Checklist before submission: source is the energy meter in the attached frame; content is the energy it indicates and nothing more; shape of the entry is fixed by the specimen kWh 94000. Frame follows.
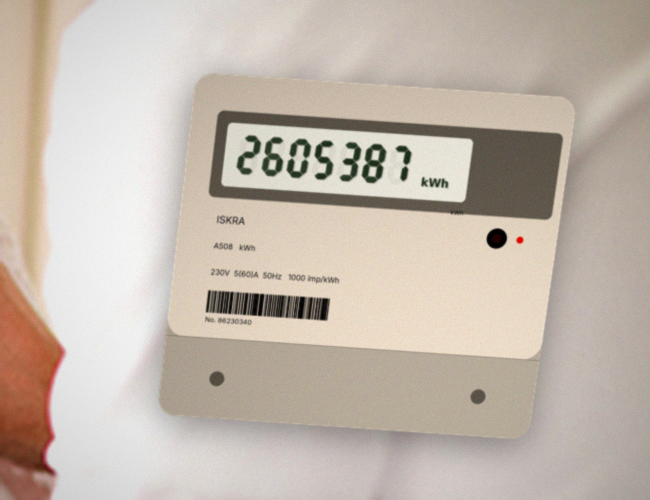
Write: kWh 2605387
